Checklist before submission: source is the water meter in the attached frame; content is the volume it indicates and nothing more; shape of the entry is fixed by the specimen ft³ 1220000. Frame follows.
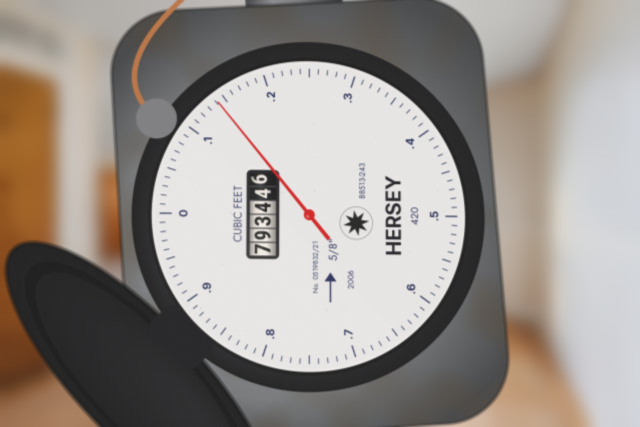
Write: ft³ 793446.14
